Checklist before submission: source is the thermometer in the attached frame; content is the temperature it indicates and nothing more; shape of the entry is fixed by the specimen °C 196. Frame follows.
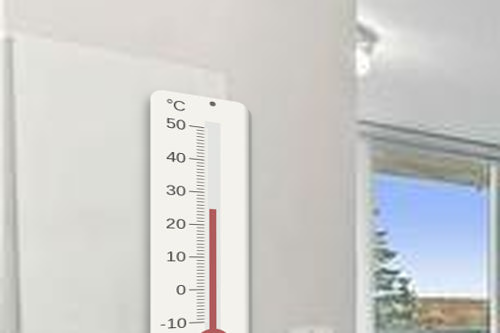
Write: °C 25
